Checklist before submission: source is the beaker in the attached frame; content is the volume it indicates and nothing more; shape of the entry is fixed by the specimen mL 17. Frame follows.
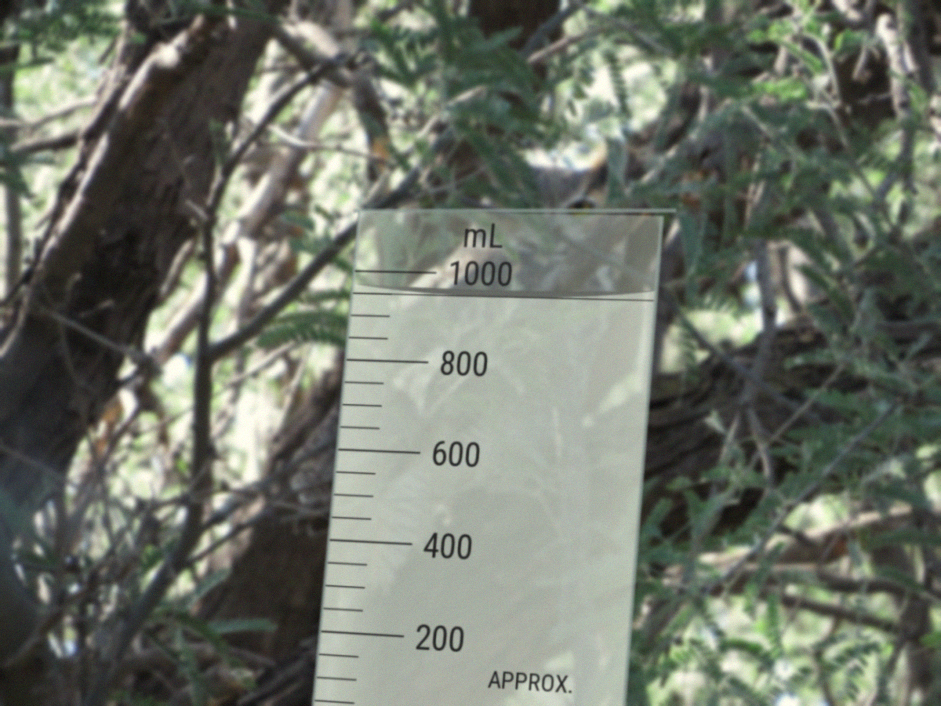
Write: mL 950
